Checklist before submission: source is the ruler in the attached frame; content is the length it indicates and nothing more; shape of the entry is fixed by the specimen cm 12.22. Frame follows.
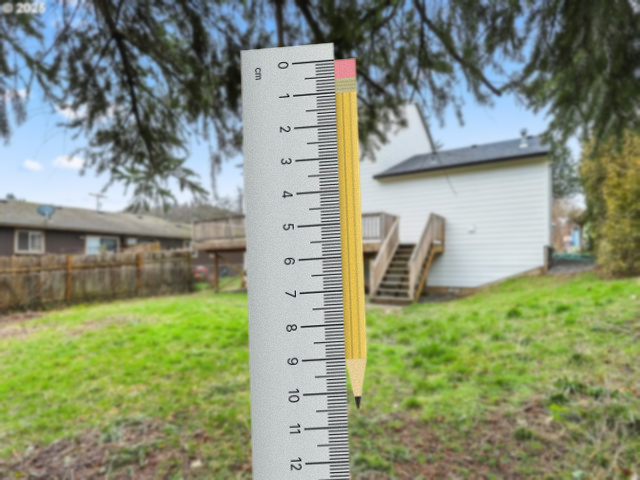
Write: cm 10.5
